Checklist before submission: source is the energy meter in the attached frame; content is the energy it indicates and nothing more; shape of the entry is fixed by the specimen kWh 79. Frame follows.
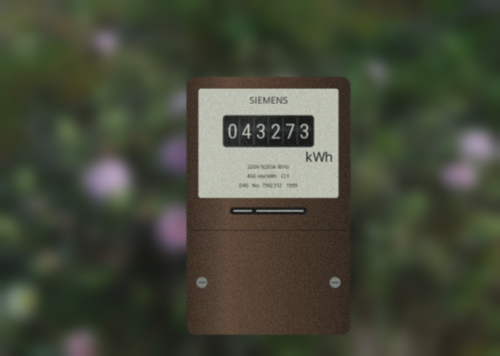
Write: kWh 43273
